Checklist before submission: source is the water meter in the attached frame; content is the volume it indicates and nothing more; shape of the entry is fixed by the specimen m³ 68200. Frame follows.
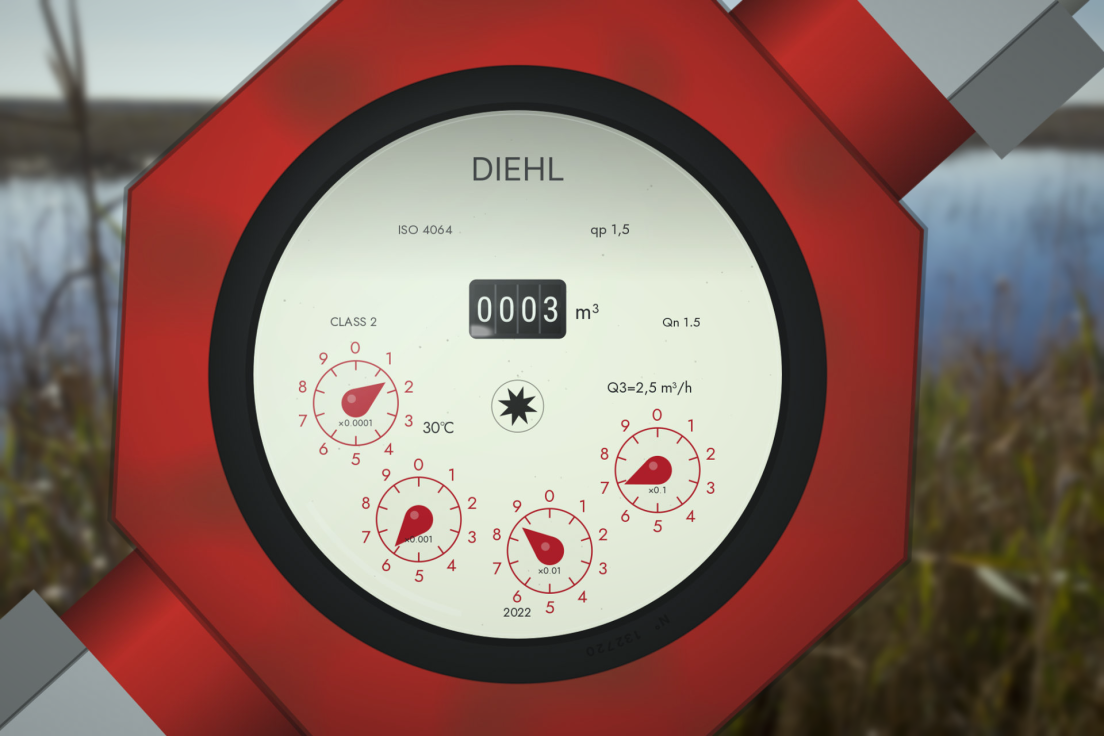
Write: m³ 3.6861
